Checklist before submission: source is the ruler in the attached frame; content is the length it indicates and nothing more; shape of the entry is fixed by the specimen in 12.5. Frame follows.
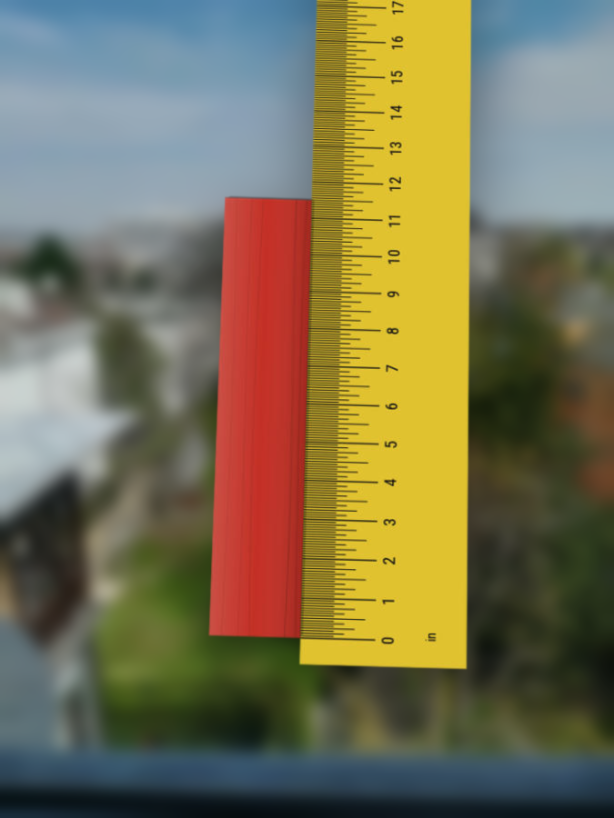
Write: in 11.5
